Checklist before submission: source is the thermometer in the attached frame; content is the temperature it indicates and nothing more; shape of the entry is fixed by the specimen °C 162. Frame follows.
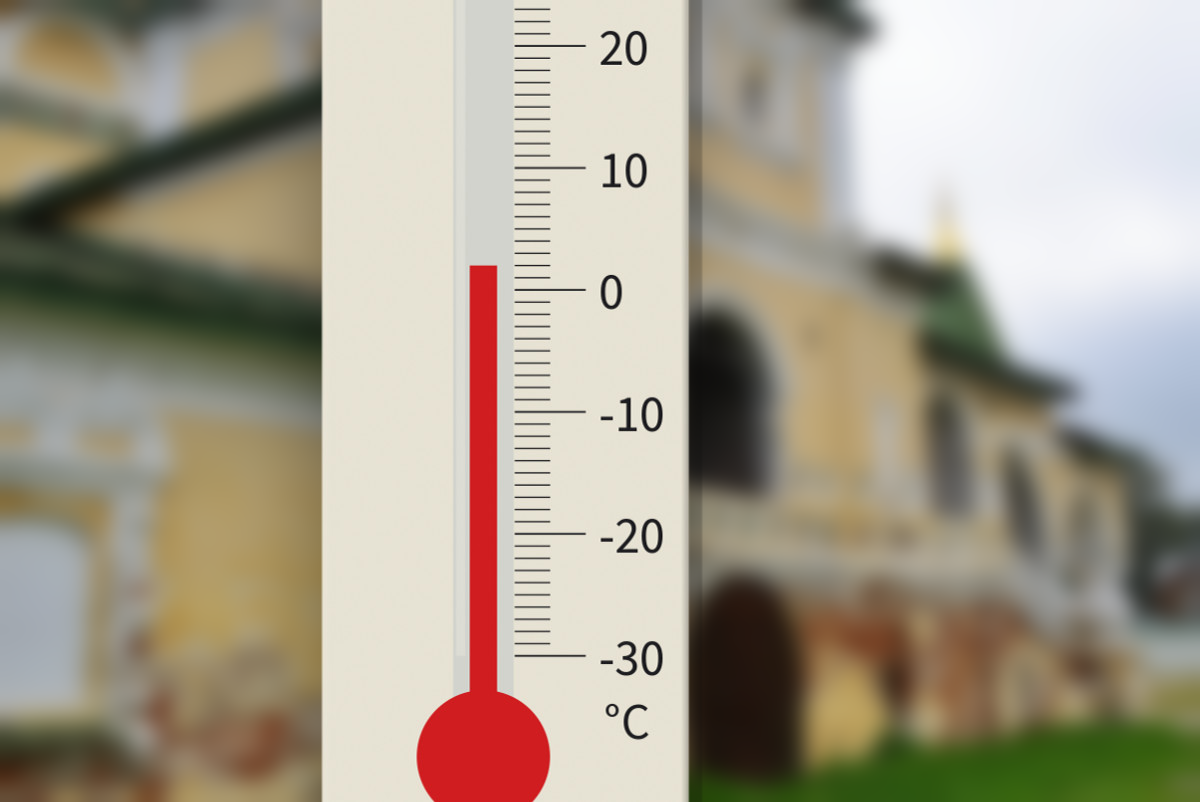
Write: °C 2
